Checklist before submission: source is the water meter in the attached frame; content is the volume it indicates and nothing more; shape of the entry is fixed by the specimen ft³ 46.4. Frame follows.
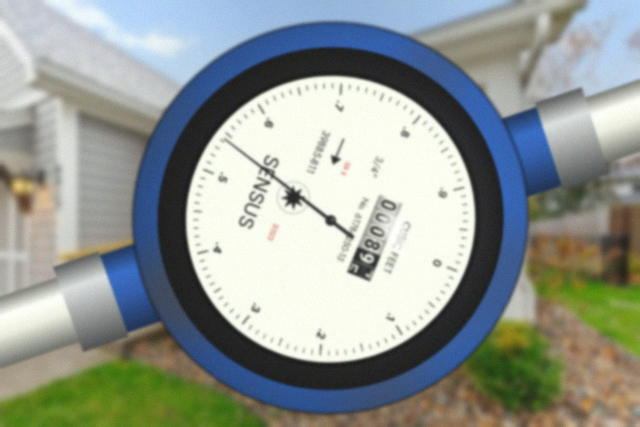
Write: ft³ 894.54
